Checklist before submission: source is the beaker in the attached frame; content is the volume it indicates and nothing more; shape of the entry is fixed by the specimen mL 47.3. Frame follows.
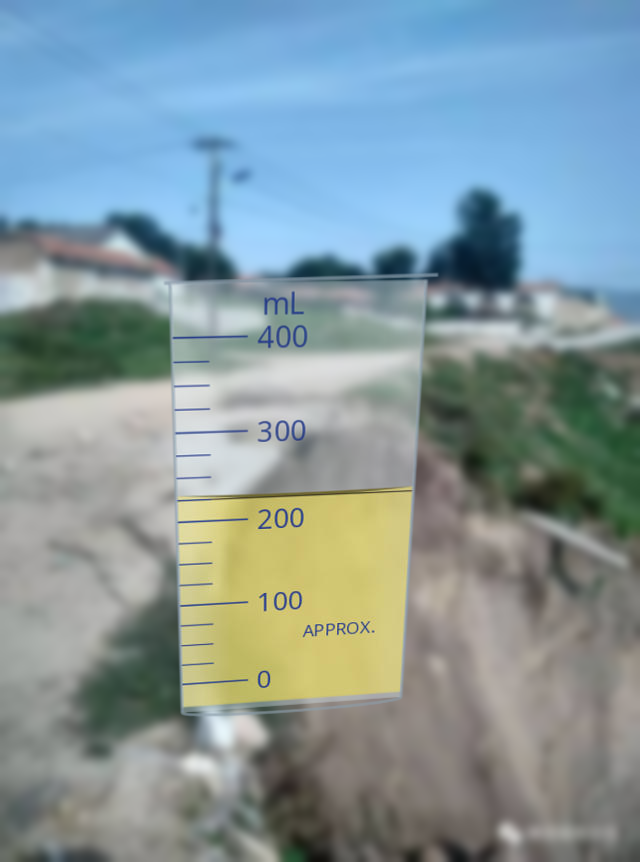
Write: mL 225
